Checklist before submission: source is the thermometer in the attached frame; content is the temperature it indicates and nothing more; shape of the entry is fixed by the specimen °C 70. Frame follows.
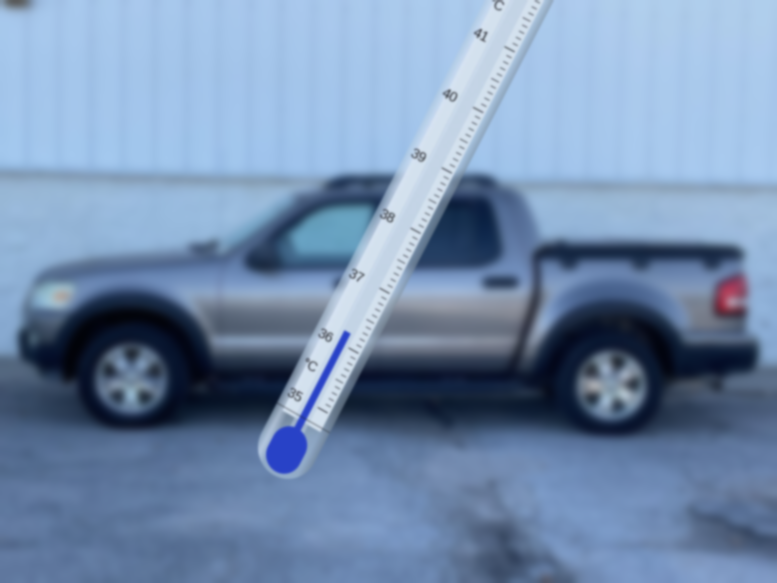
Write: °C 36.2
